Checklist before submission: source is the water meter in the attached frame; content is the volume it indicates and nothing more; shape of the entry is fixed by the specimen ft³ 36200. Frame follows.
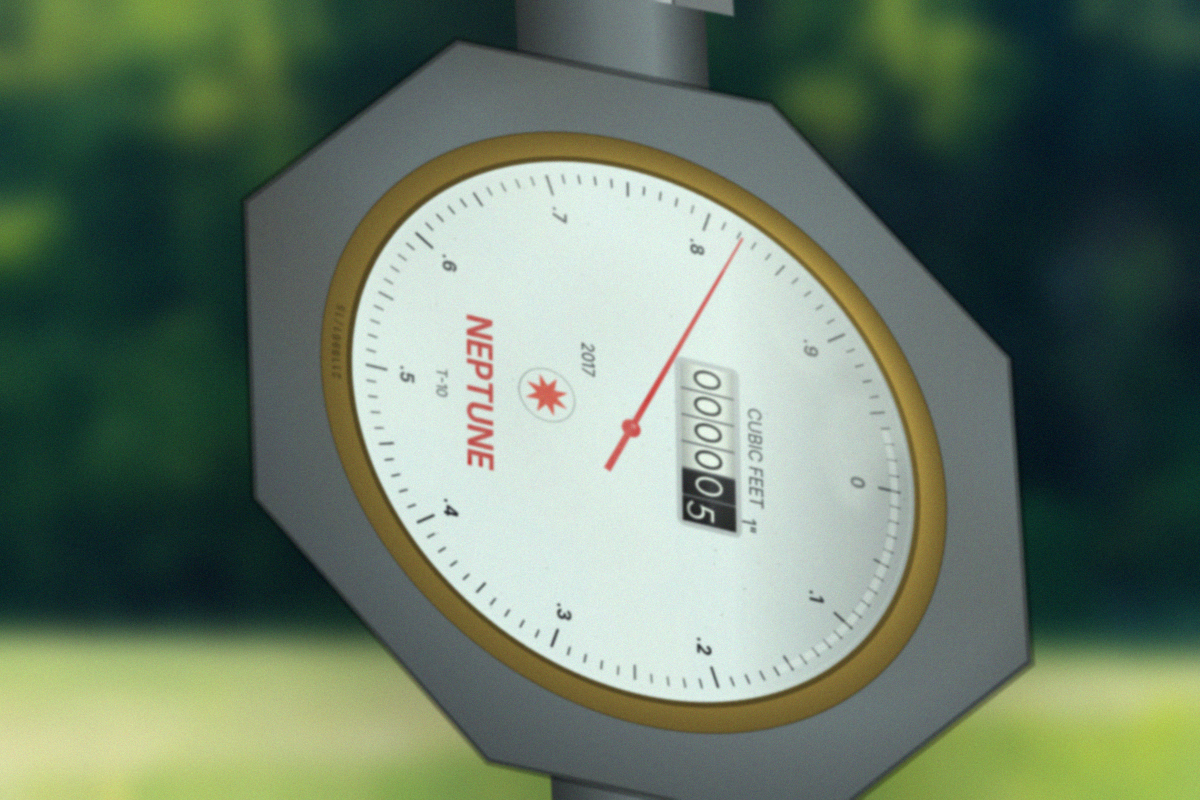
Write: ft³ 4.82
